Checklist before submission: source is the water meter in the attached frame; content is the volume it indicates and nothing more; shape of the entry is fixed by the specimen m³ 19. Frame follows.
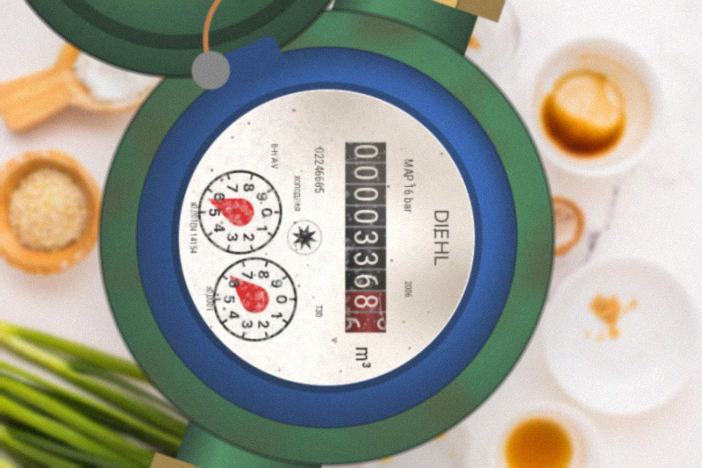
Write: m³ 336.8556
